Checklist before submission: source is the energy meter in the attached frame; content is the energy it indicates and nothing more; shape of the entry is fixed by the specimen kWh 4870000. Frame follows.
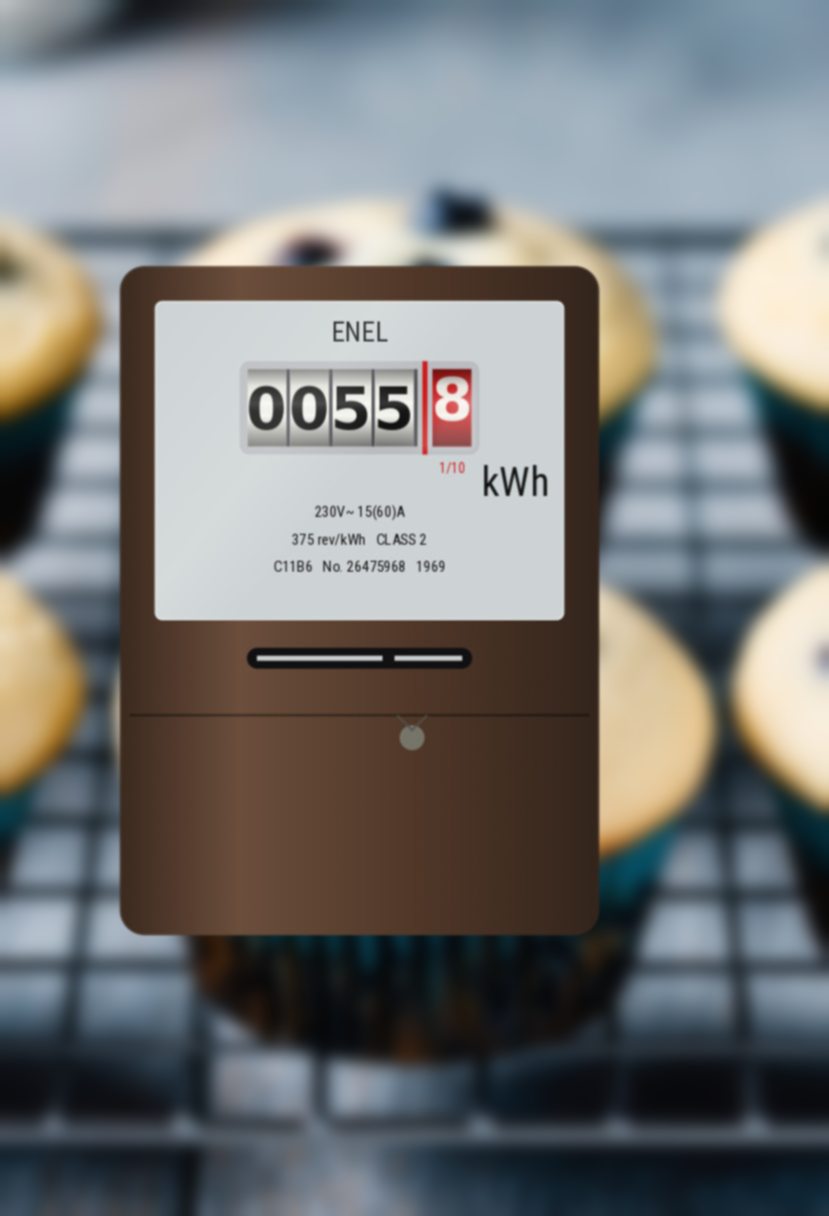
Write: kWh 55.8
